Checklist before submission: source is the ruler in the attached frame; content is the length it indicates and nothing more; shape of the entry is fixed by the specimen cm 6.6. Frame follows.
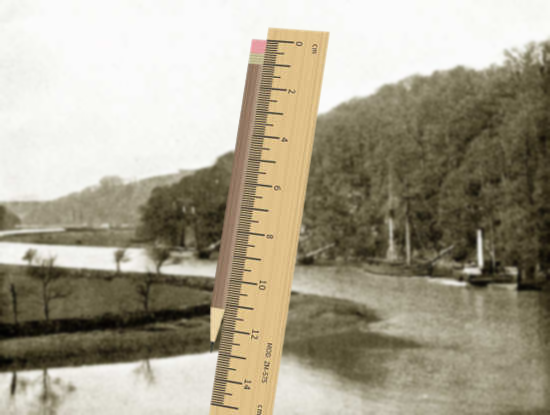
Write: cm 13
